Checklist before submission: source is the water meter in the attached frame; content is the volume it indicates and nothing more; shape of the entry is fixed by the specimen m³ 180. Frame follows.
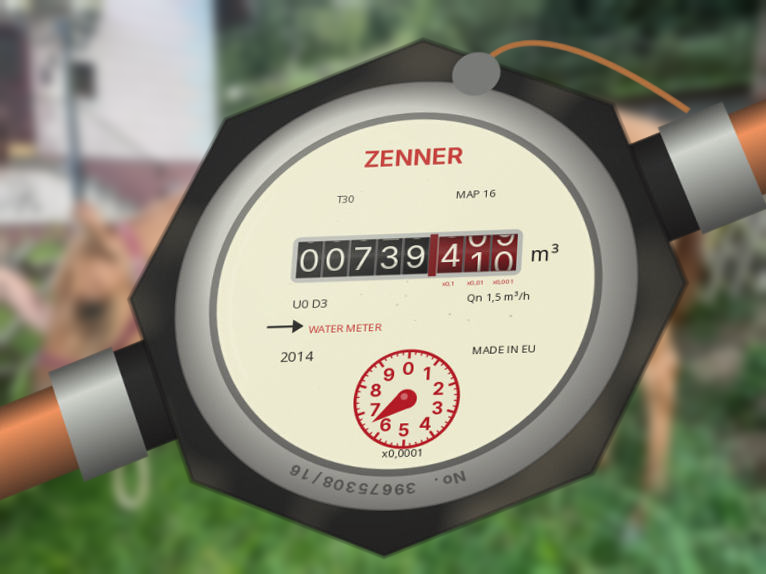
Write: m³ 739.4096
